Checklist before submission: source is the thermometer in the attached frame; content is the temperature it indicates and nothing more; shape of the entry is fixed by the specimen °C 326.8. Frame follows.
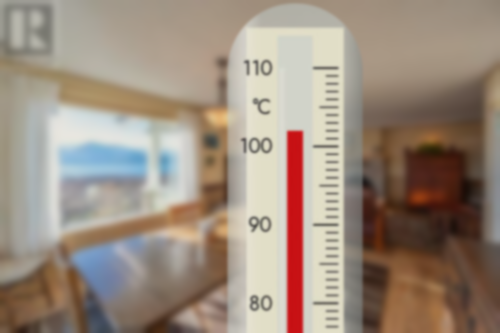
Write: °C 102
